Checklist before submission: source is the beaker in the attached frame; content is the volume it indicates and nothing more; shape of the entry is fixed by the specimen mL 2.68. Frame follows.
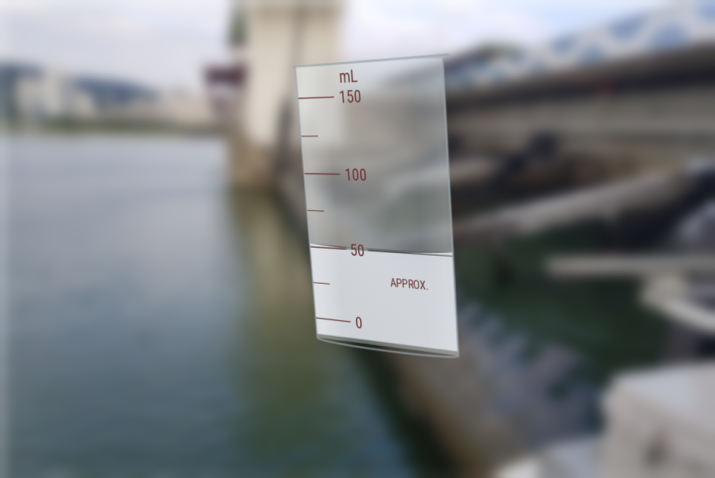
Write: mL 50
